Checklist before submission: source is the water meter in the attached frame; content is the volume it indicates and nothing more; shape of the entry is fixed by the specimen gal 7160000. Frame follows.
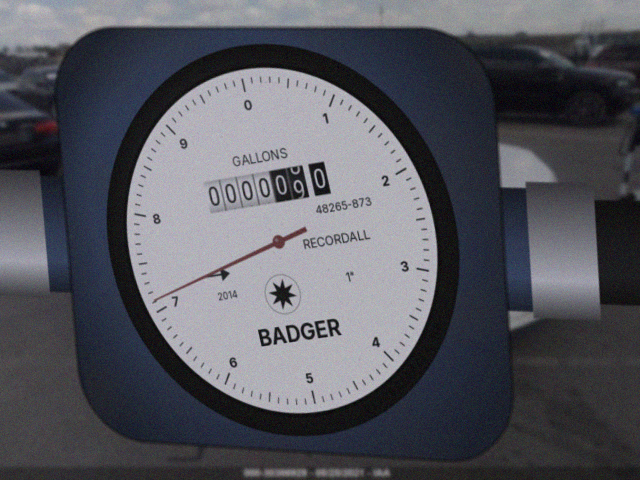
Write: gal 87.1
